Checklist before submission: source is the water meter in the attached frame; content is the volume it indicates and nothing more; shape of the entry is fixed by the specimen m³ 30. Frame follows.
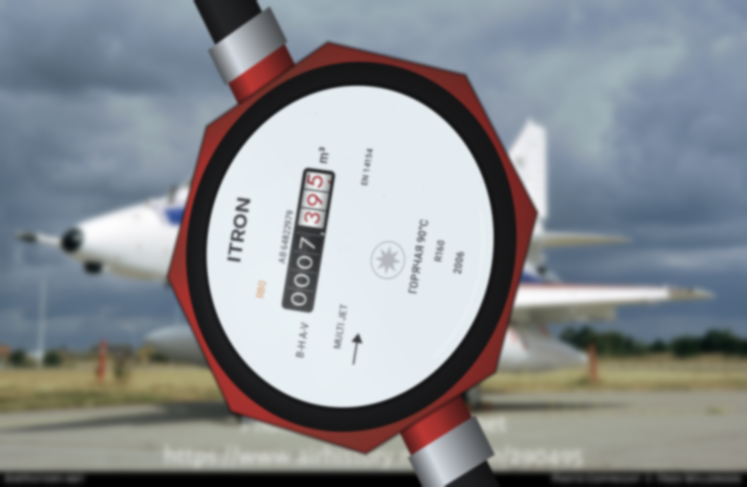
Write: m³ 7.395
